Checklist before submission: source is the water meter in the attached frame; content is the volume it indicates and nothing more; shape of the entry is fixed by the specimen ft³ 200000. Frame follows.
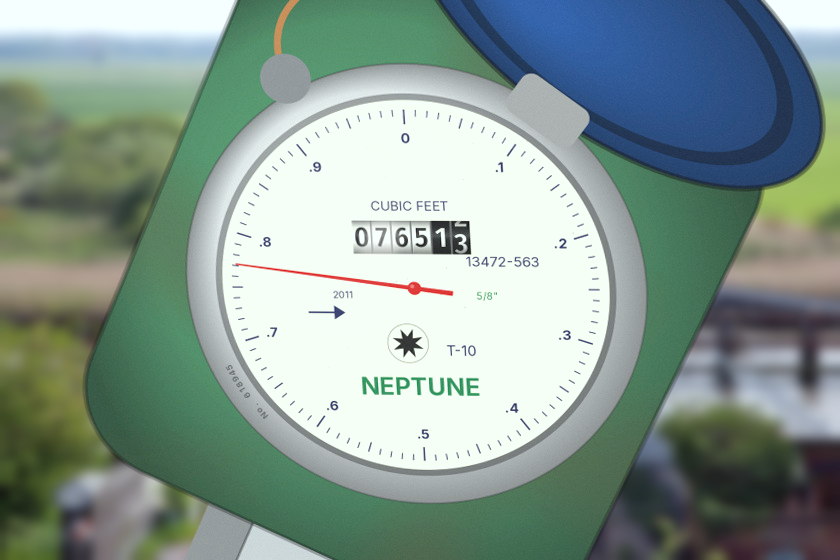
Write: ft³ 76512.77
